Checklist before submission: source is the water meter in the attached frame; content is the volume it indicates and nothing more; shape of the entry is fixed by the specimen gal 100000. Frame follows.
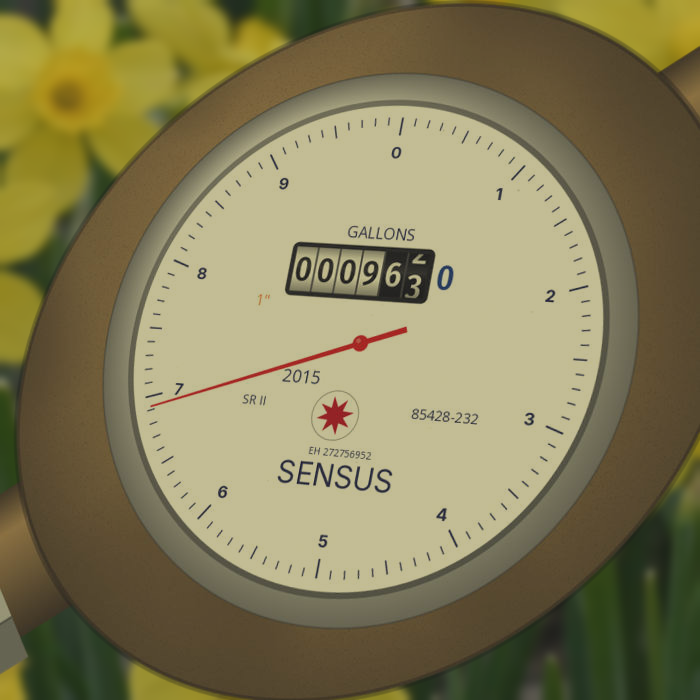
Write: gal 9626.9
